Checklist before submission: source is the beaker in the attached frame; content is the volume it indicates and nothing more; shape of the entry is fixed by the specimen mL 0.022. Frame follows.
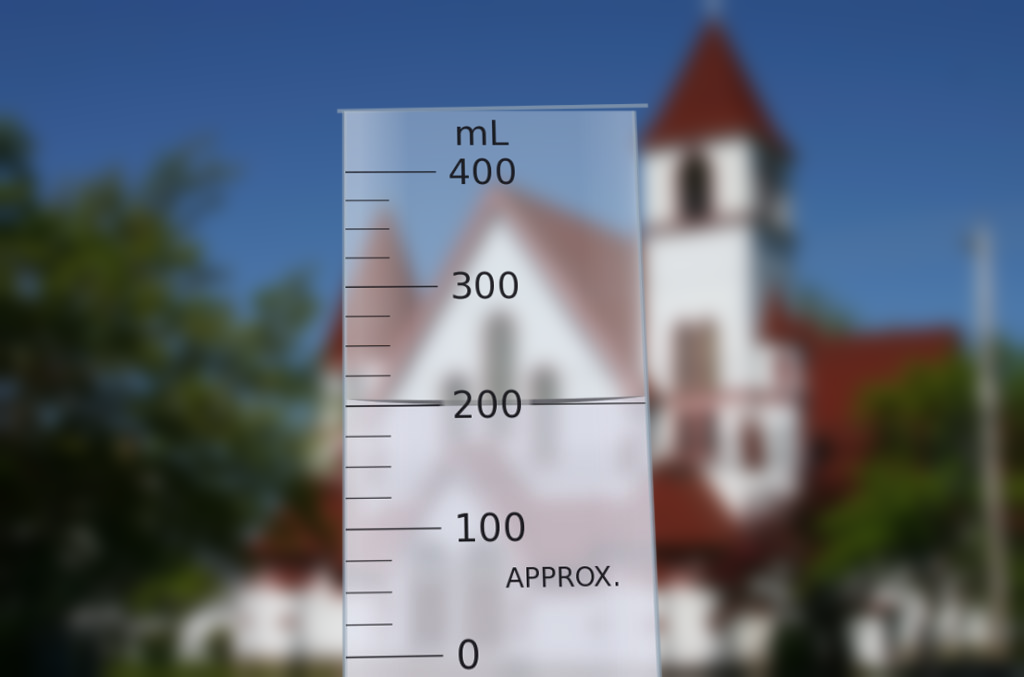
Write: mL 200
